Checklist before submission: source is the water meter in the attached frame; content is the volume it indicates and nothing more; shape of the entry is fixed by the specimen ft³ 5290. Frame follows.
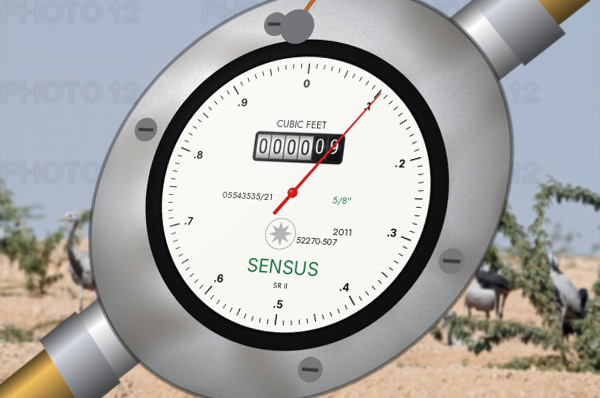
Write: ft³ 9.10
